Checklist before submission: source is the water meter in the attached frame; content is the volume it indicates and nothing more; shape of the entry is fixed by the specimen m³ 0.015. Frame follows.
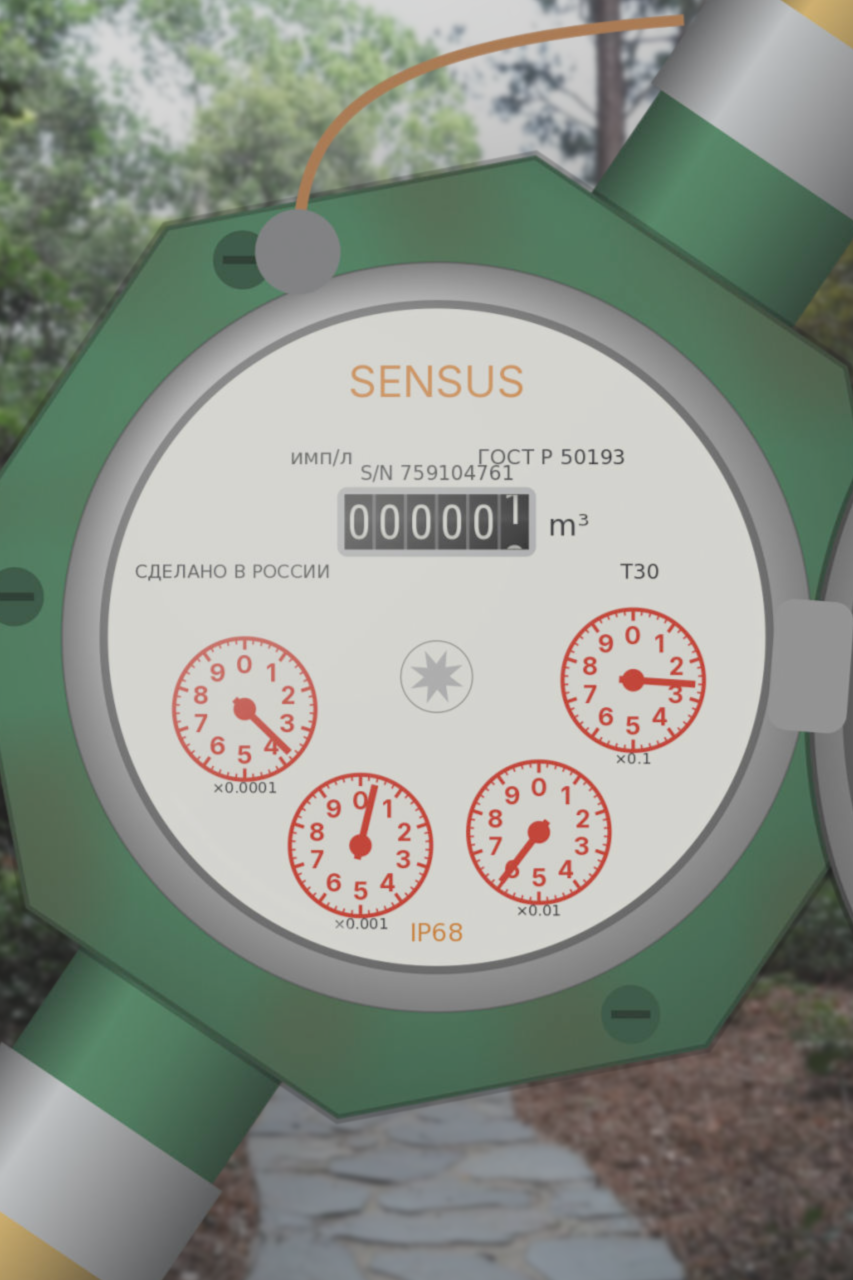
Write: m³ 1.2603
